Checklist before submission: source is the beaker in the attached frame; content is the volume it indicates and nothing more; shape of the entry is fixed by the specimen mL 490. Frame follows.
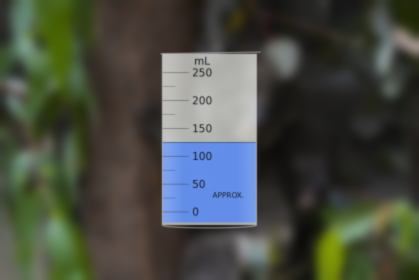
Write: mL 125
